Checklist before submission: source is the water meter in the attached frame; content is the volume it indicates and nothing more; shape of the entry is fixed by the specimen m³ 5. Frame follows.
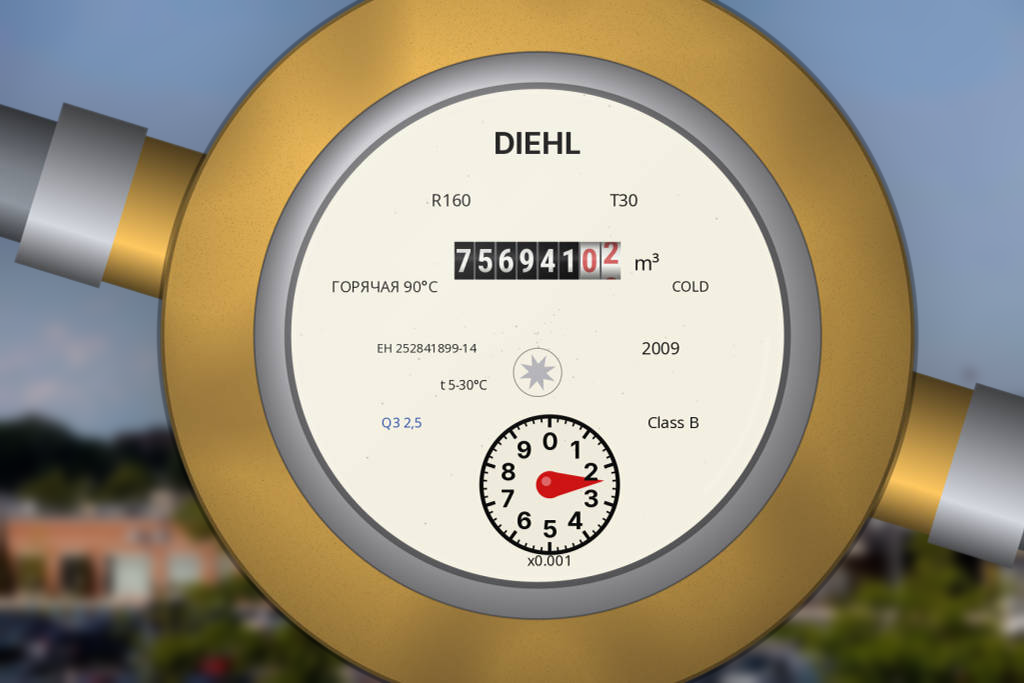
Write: m³ 756941.022
